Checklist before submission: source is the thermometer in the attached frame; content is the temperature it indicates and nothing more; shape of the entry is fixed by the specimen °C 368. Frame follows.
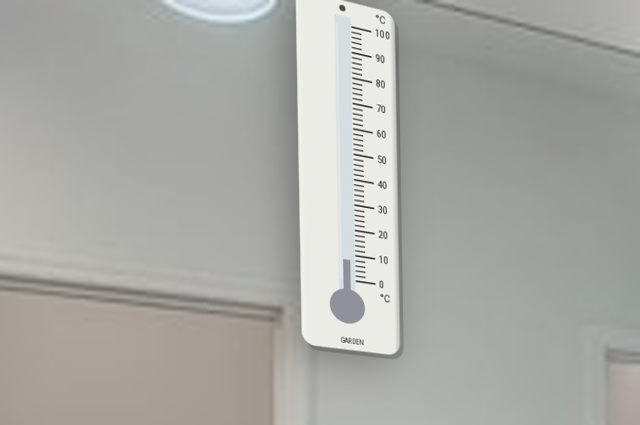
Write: °C 8
